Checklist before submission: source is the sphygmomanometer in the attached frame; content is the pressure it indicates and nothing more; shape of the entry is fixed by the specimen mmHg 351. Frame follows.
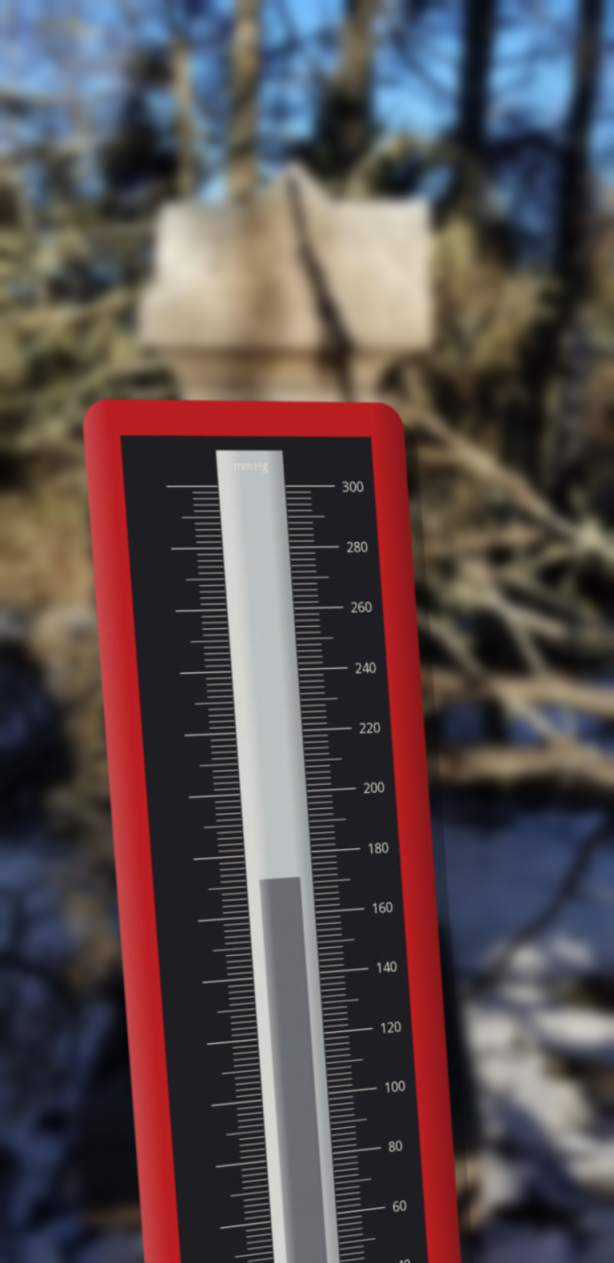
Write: mmHg 172
